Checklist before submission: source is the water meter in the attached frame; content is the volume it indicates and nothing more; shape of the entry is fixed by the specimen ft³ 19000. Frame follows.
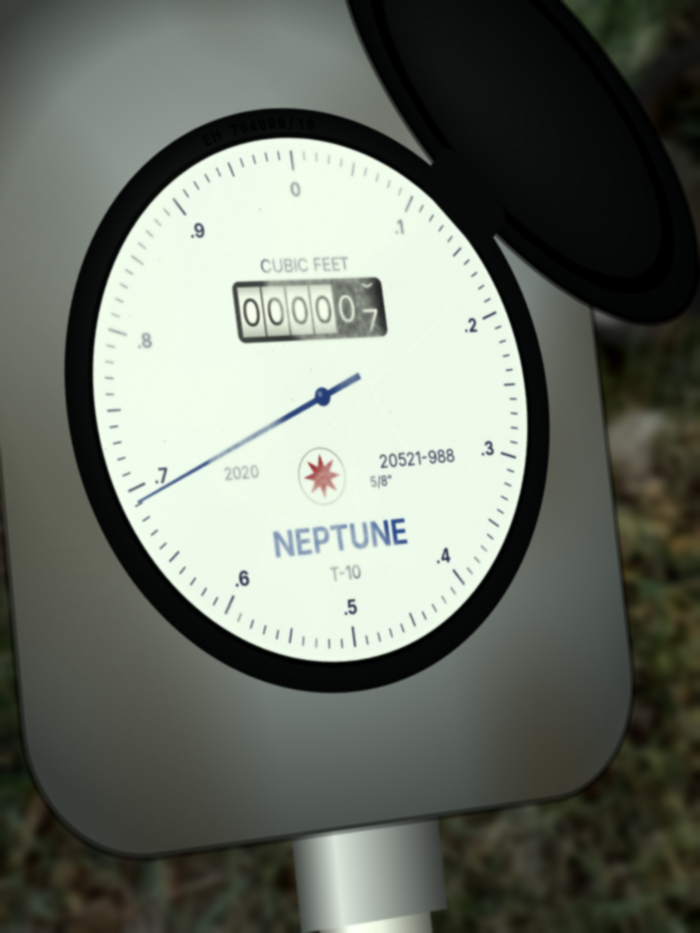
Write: ft³ 6.69
